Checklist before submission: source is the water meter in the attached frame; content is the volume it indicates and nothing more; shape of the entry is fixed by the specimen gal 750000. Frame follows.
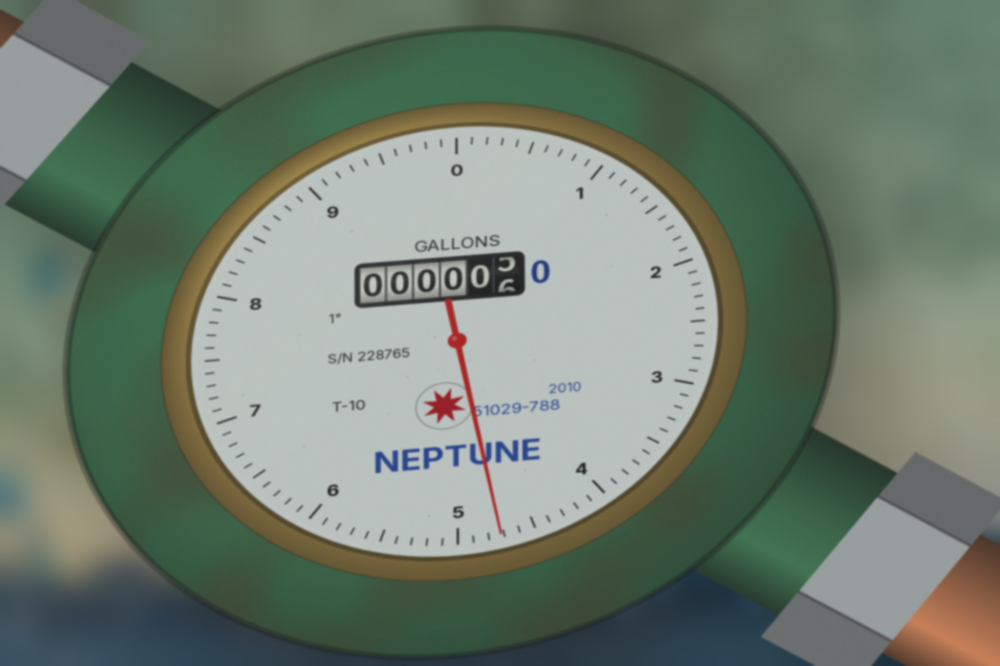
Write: gal 54.7
